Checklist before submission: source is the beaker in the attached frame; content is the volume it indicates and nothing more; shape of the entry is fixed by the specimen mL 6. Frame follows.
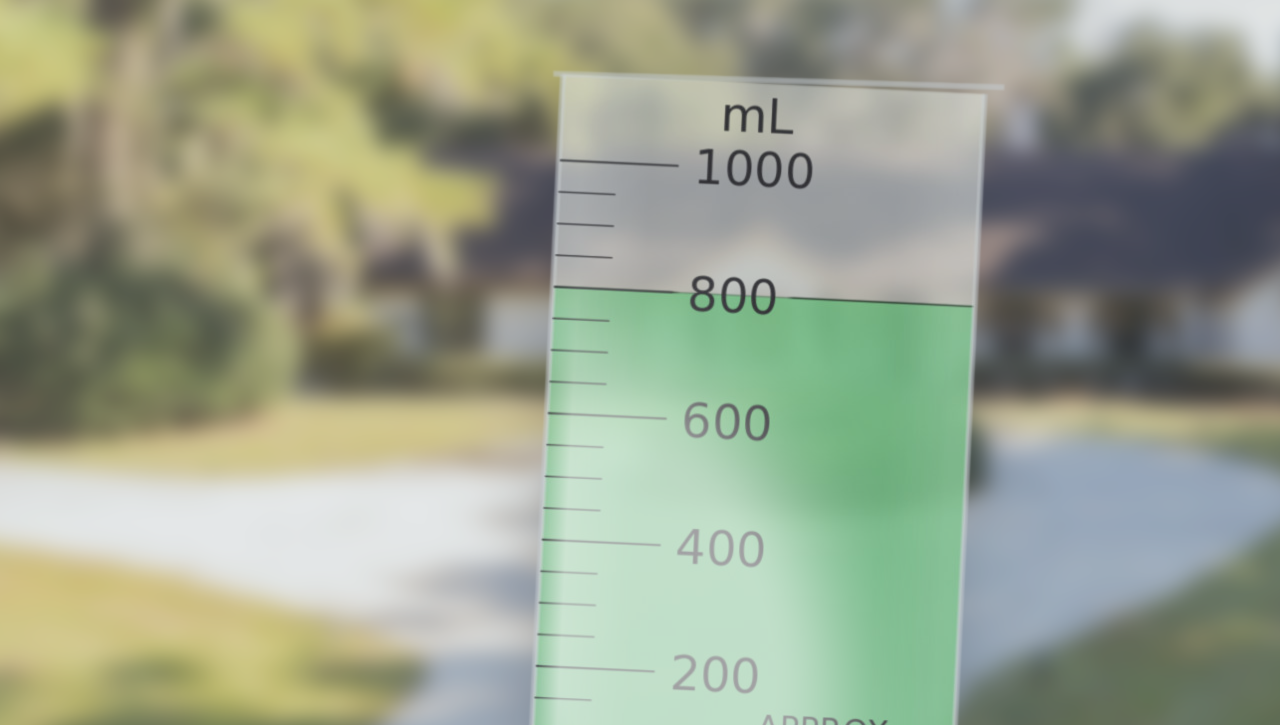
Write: mL 800
